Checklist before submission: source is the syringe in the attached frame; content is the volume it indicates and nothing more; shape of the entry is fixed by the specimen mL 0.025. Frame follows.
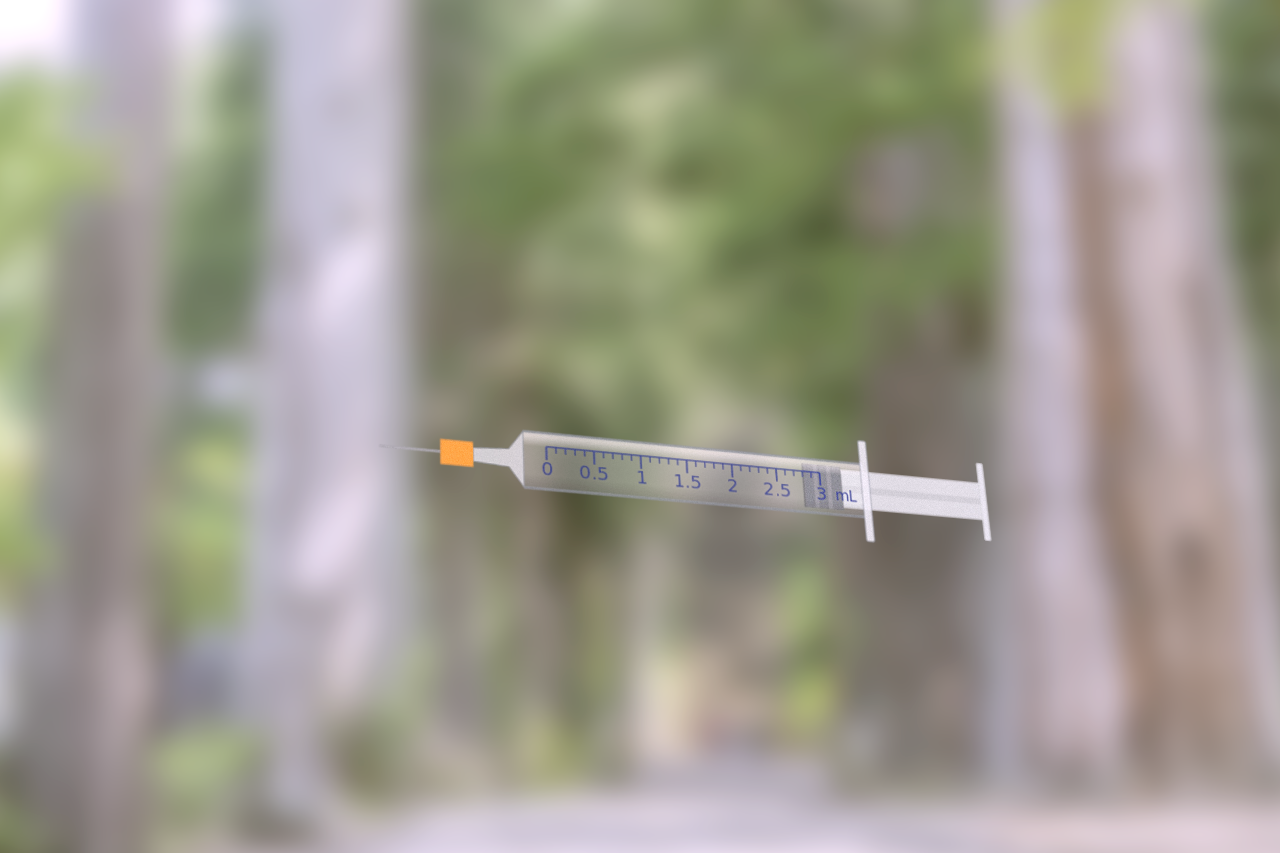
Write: mL 2.8
